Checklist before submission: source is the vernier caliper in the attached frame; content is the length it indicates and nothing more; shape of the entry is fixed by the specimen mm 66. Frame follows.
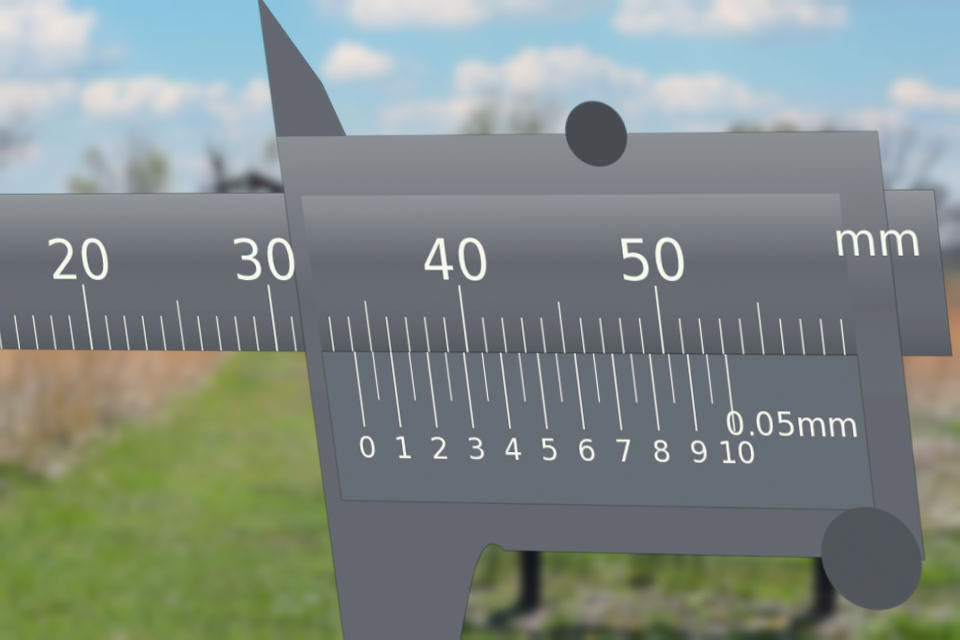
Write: mm 34.1
